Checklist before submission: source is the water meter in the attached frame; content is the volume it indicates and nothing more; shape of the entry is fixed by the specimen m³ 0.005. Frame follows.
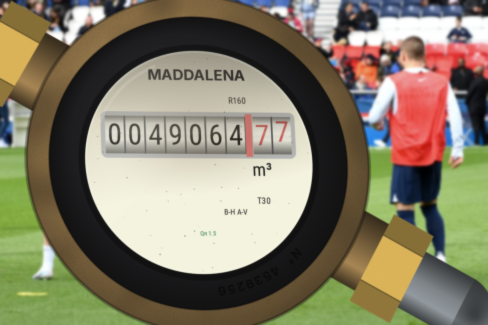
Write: m³ 49064.77
